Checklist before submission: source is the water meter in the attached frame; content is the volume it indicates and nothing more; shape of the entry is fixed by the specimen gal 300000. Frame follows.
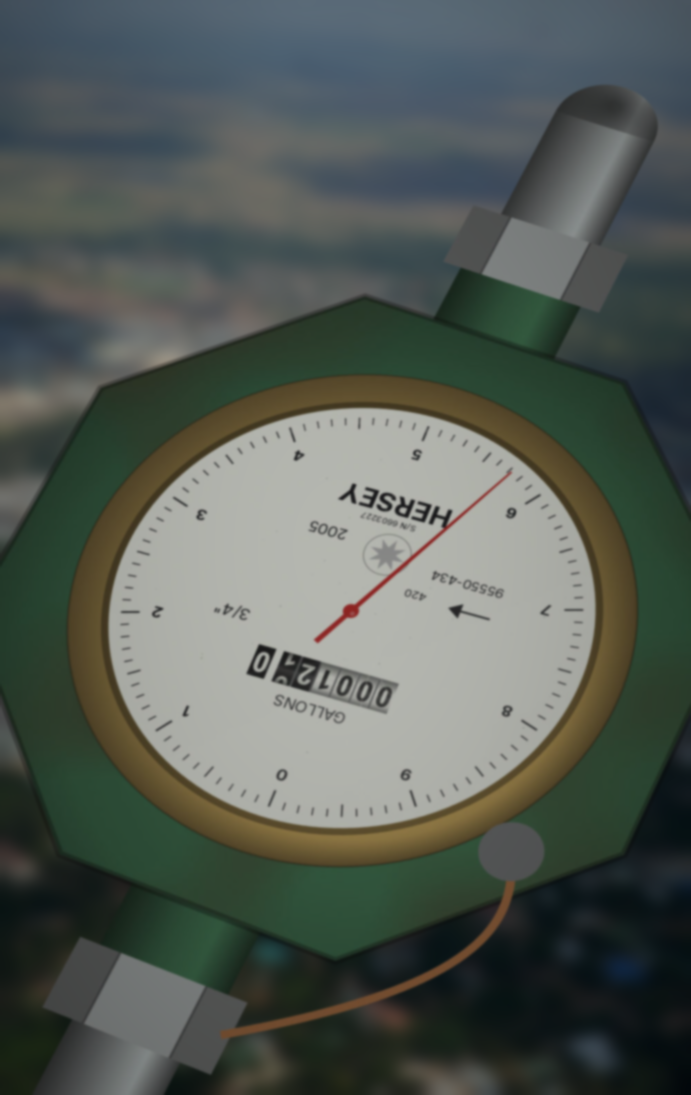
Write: gal 1205.7
